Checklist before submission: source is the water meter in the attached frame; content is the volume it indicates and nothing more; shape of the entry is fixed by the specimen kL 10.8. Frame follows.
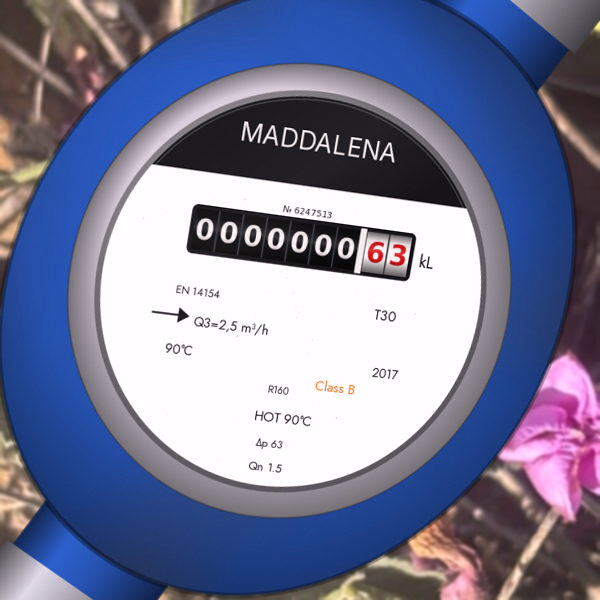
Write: kL 0.63
